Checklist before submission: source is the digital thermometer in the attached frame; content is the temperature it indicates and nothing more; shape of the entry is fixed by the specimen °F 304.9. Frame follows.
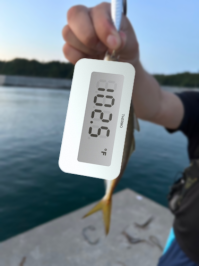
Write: °F 102.5
